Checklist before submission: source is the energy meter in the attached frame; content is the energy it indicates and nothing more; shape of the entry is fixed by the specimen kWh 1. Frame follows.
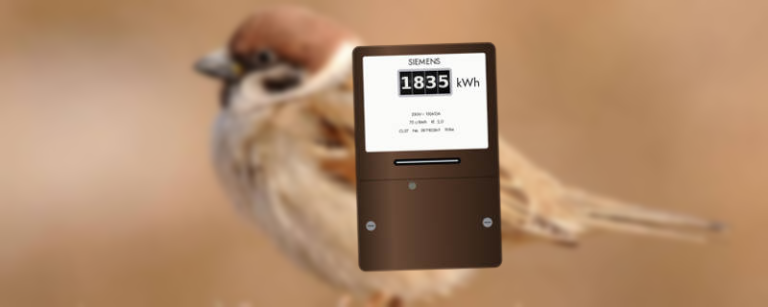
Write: kWh 1835
